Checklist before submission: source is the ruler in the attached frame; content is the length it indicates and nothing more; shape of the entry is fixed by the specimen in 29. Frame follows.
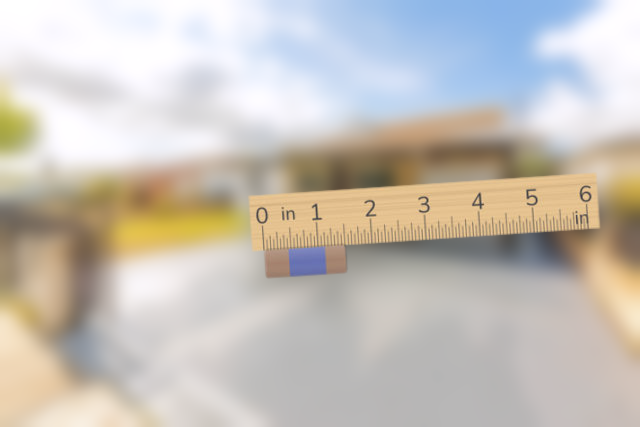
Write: in 1.5
